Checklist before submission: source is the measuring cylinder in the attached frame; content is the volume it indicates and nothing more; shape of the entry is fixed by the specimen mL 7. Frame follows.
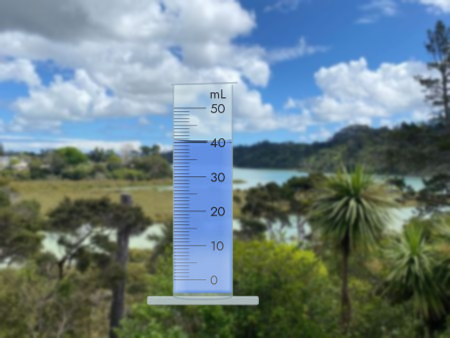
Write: mL 40
